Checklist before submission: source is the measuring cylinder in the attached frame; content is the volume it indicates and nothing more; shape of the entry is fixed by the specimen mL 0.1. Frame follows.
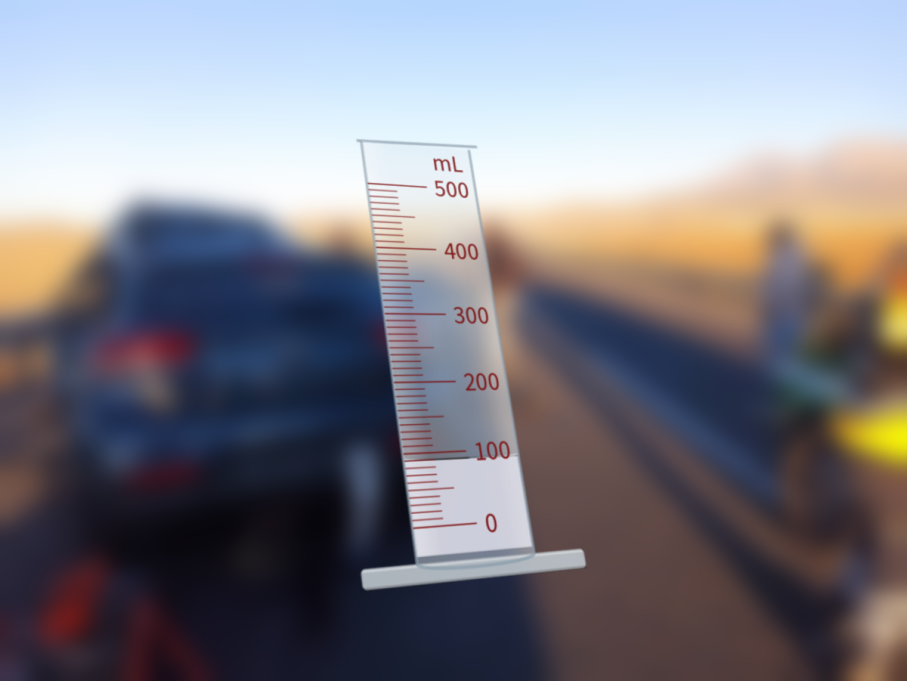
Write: mL 90
